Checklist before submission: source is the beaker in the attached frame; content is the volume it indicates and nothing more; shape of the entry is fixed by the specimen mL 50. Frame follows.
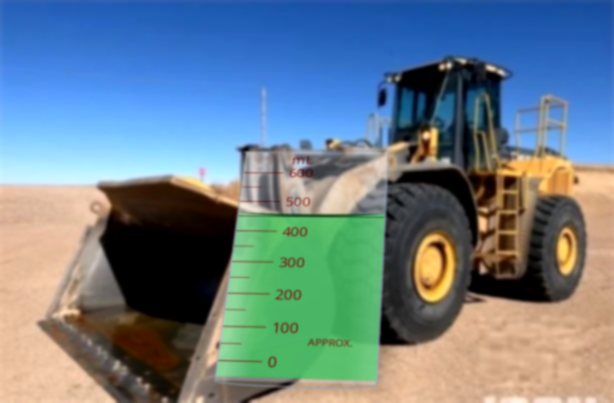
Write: mL 450
